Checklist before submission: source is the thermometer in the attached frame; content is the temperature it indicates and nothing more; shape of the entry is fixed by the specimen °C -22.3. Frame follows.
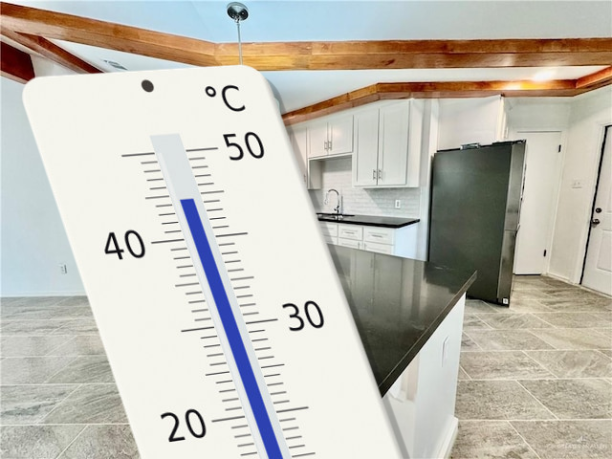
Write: °C 44.5
